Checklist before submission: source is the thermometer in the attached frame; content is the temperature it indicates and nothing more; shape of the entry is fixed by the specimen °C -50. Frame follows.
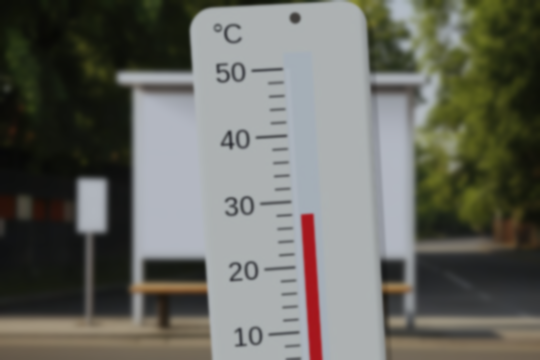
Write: °C 28
